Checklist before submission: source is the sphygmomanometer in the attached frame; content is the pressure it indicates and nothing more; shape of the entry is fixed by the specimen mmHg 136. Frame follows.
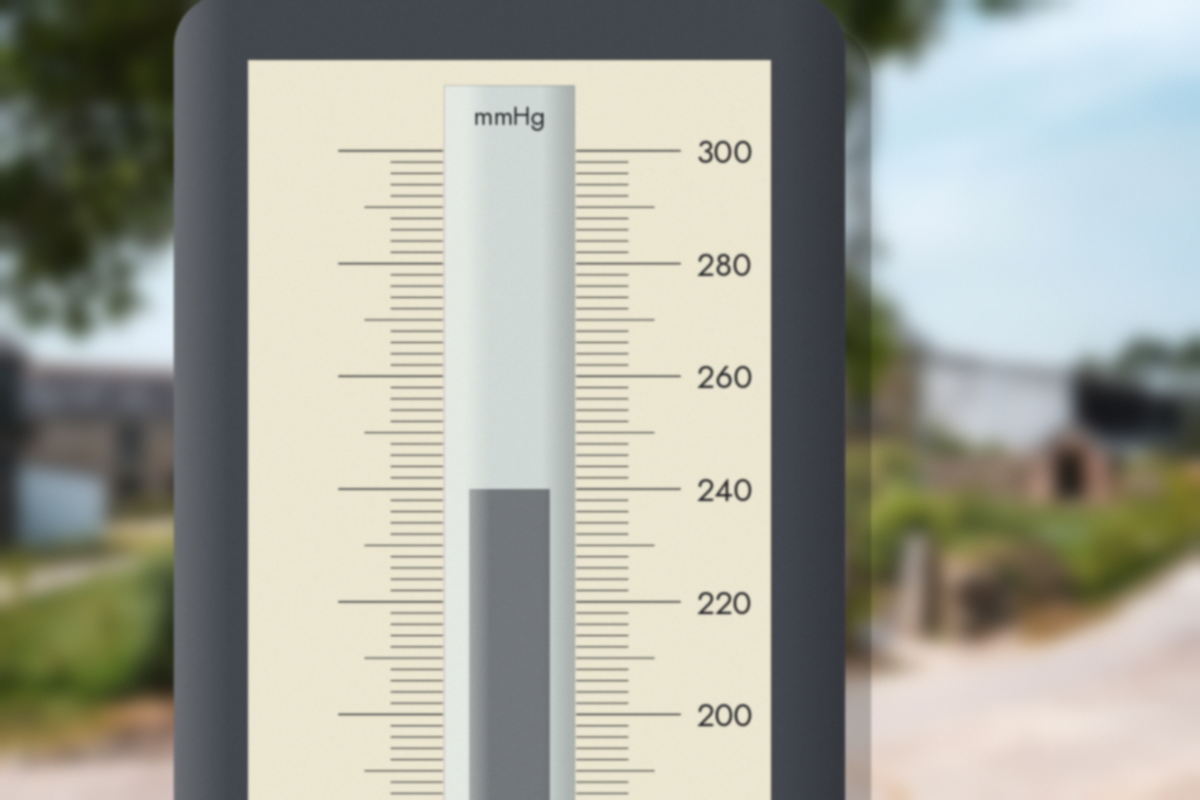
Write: mmHg 240
